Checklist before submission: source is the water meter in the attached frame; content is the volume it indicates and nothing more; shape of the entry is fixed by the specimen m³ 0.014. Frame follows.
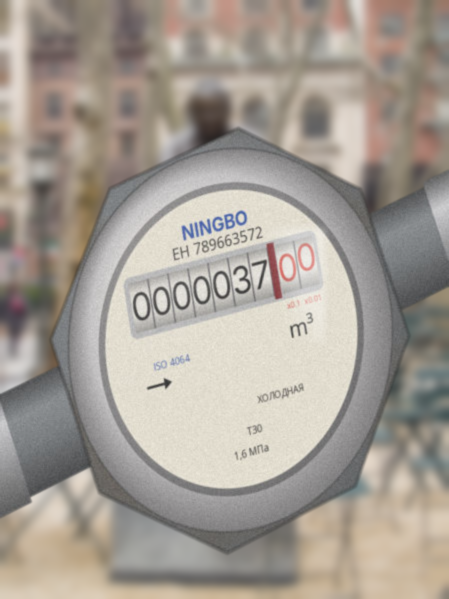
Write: m³ 37.00
